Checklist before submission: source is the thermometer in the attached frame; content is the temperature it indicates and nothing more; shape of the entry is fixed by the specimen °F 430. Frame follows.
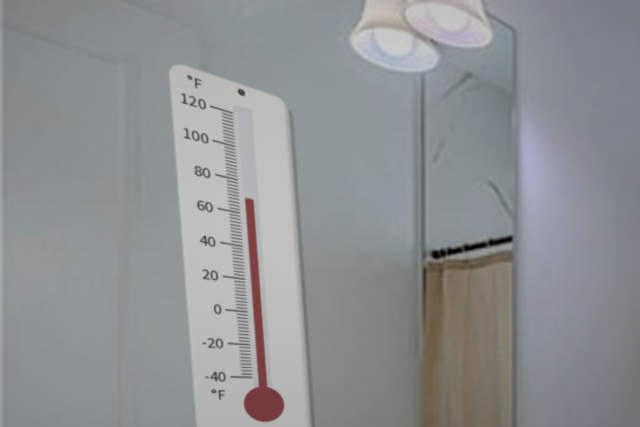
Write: °F 70
